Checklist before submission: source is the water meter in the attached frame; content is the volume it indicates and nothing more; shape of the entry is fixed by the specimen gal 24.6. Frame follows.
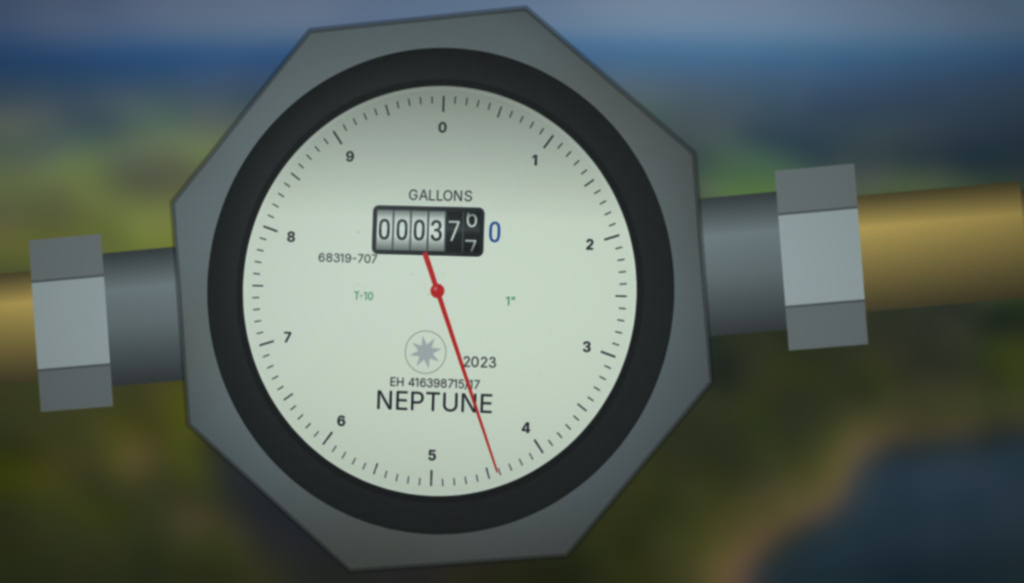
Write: gal 3764.4
